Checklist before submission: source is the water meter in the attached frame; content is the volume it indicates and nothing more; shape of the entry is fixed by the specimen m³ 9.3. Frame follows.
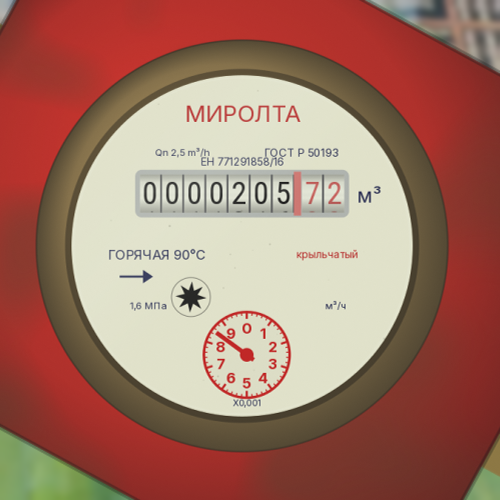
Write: m³ 205.728
